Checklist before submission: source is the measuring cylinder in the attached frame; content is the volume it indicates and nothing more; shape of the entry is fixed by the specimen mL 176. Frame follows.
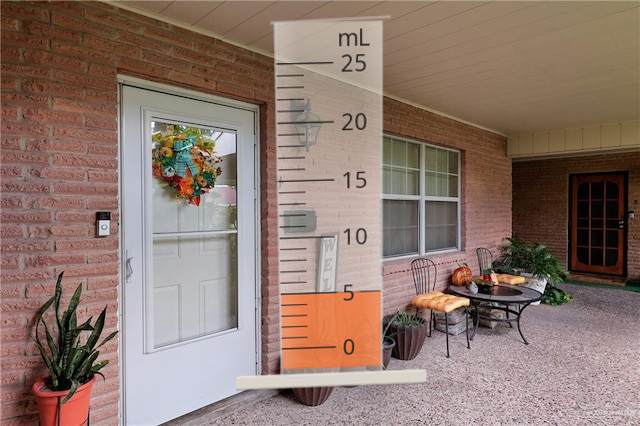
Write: mL 5
